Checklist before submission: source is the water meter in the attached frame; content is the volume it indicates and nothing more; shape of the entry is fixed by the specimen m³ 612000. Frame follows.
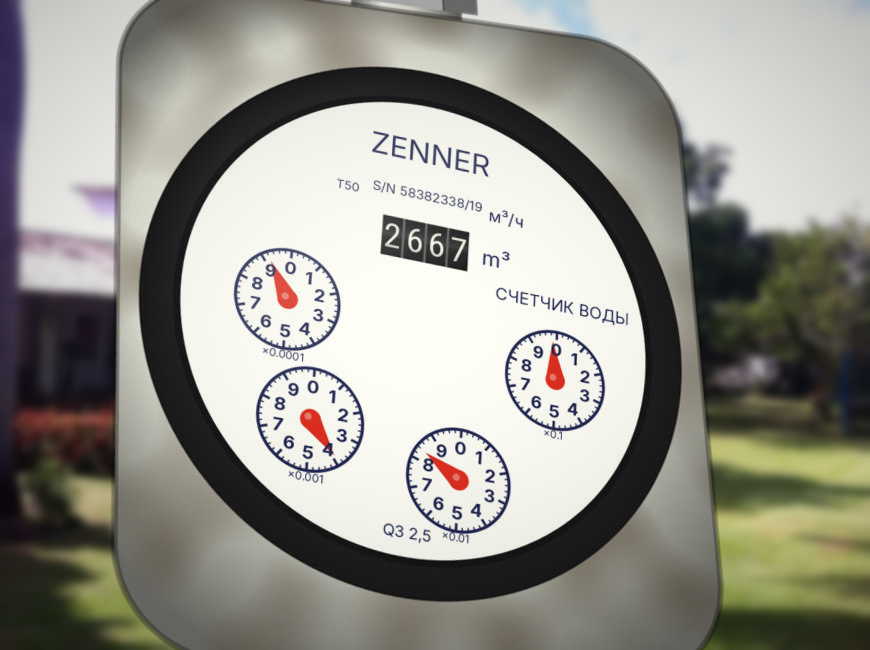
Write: m³ 2666.9839
